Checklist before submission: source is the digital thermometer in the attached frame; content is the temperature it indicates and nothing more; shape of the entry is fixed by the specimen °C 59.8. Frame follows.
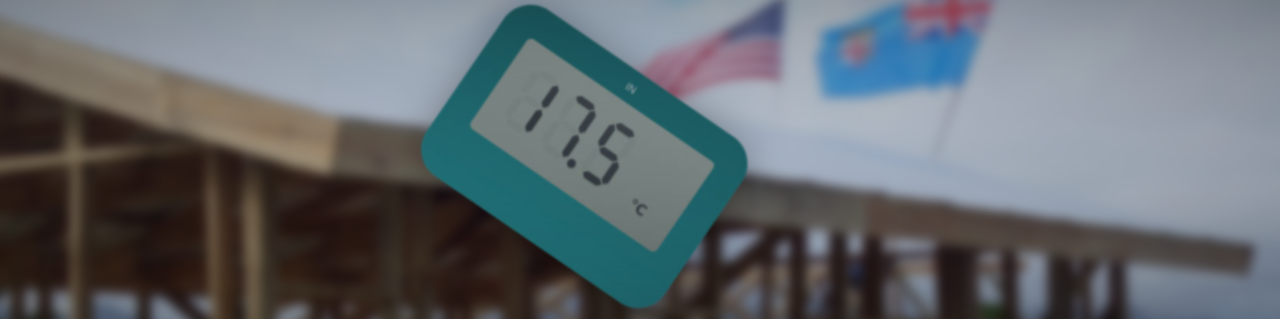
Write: °C 17.5
